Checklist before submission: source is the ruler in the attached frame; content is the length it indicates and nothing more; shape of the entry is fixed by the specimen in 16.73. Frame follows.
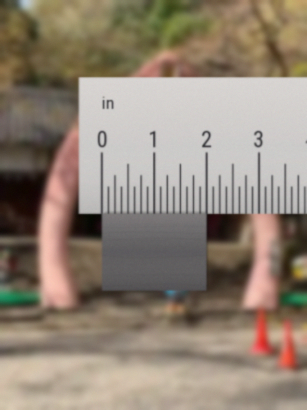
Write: in 2
